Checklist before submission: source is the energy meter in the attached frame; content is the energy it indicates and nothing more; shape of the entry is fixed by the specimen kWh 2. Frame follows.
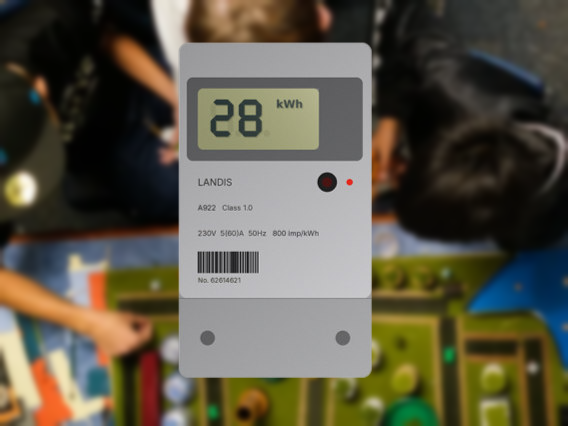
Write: kWh 28
